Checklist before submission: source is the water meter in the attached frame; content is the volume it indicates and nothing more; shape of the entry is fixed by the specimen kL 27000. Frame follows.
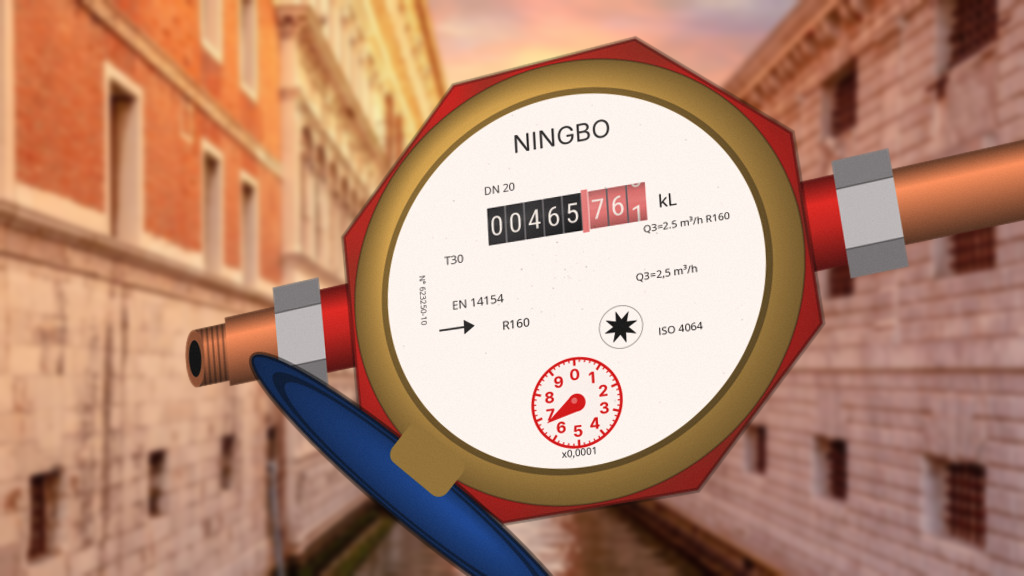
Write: kL 465.7606
